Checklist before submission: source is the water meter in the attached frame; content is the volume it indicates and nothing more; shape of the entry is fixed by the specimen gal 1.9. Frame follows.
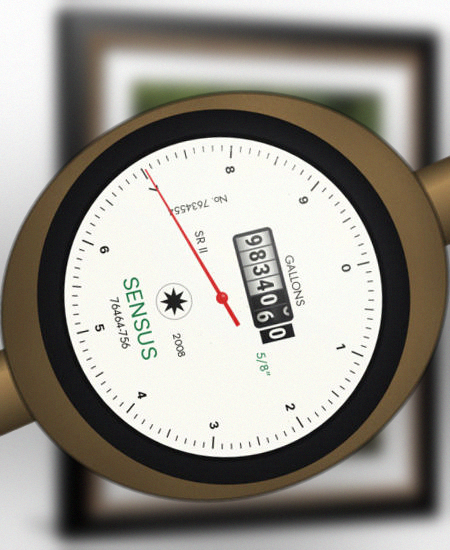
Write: gal 9834057.0
